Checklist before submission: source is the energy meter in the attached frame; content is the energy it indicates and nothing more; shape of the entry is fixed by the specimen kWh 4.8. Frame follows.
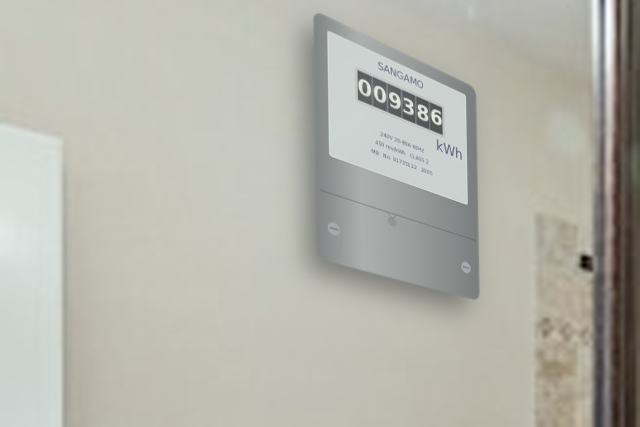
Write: kWh 9386
